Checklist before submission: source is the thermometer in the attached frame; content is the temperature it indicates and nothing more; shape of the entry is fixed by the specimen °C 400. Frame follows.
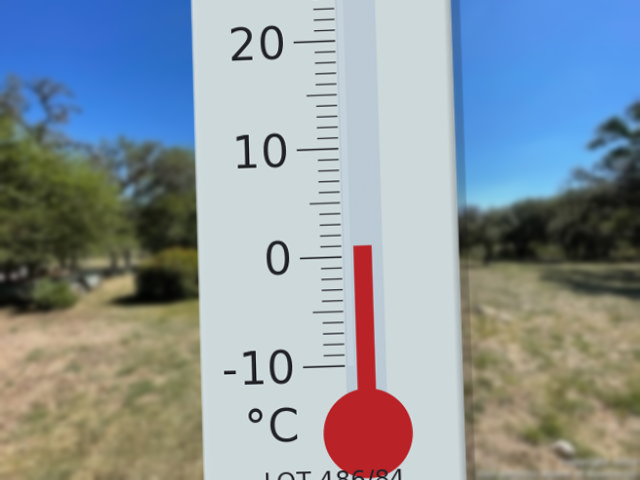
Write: °C 1
